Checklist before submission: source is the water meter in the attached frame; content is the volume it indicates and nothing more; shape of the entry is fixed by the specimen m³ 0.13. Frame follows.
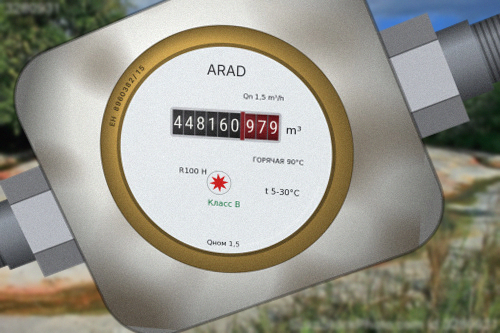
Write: m³ 448160.979
